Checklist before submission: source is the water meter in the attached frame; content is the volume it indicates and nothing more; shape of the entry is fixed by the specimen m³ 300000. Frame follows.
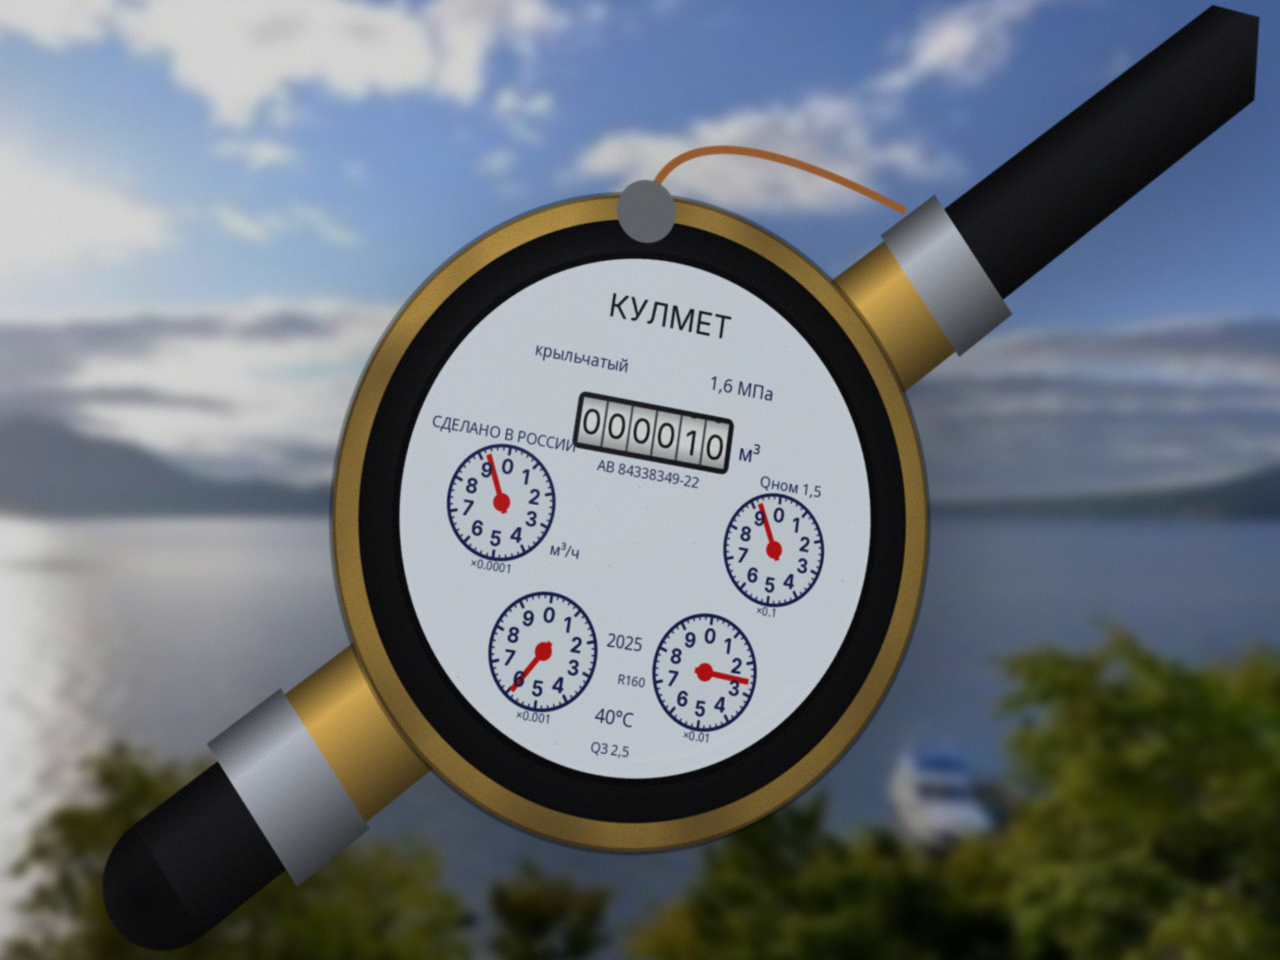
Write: m³ 9.9259
